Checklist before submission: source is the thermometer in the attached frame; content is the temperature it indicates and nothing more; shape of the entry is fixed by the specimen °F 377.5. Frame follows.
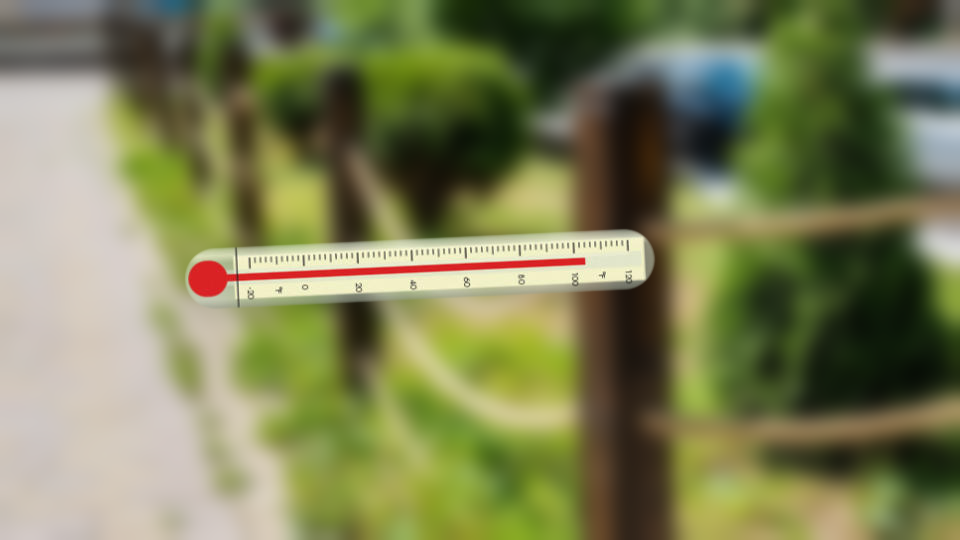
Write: °F 104
